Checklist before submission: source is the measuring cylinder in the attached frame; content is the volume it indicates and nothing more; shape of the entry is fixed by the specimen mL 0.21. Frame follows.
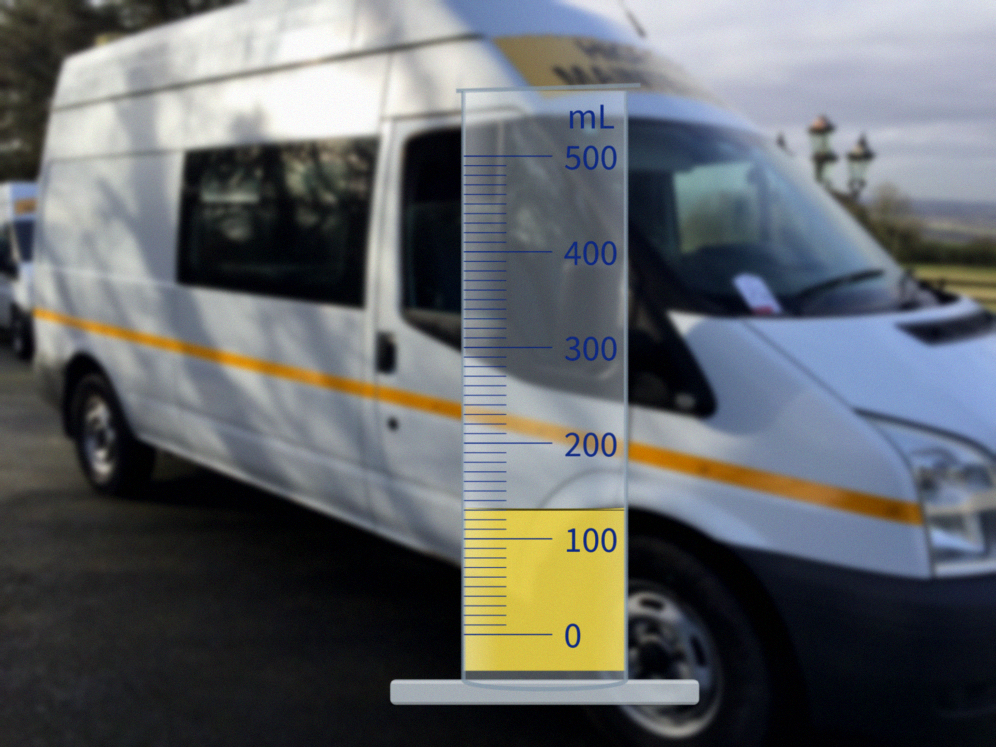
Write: mL 130
